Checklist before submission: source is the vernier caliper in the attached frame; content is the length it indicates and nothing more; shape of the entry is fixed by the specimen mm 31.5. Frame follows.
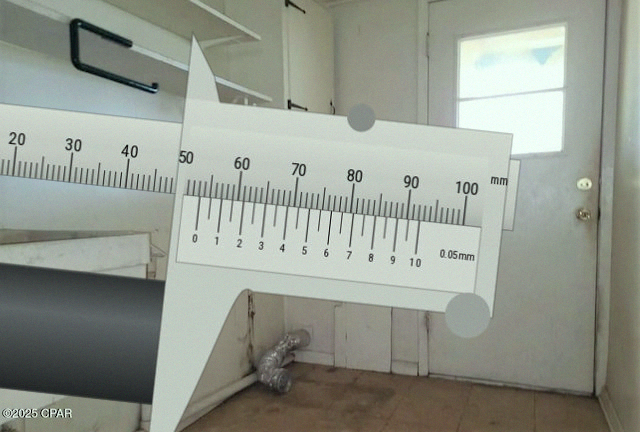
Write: mm 53.2
